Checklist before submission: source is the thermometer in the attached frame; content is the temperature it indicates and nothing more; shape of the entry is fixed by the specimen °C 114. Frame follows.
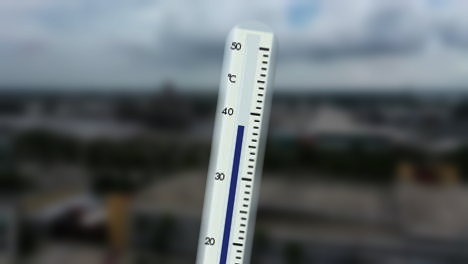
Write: °C 38
